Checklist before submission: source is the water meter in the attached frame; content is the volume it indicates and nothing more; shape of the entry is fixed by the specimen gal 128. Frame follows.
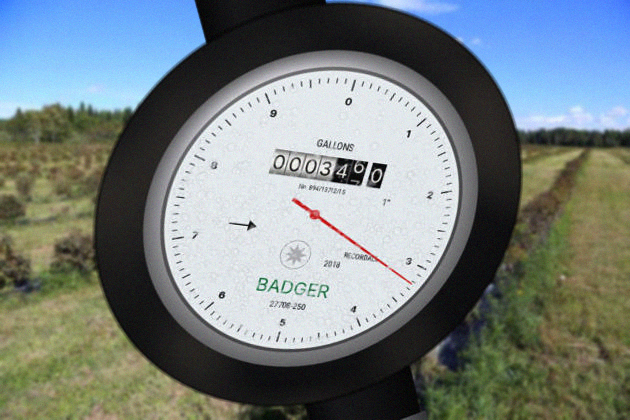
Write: gal 3463.2
